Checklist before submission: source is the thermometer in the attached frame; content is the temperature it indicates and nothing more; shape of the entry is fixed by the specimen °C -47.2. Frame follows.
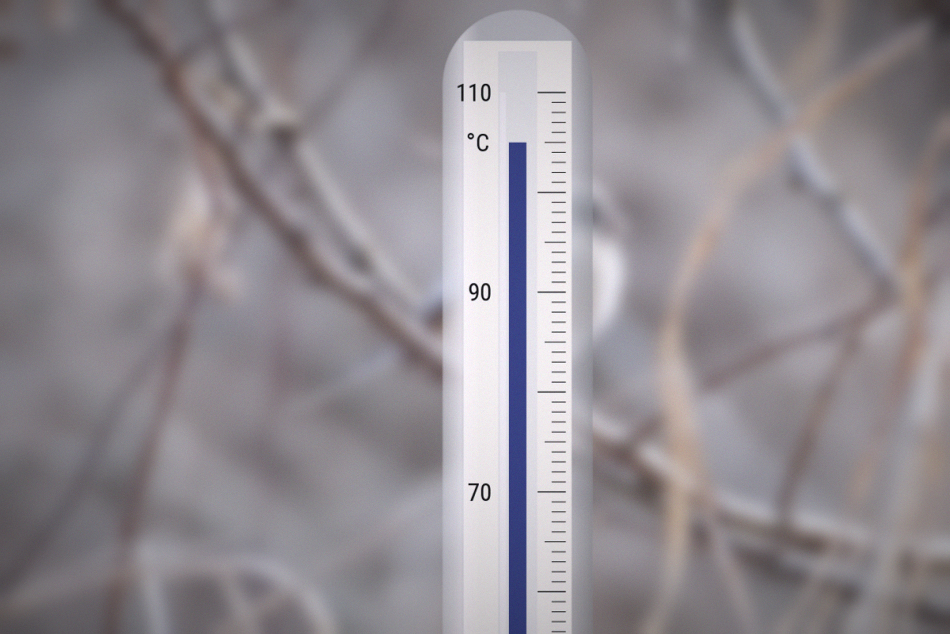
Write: °C 105
